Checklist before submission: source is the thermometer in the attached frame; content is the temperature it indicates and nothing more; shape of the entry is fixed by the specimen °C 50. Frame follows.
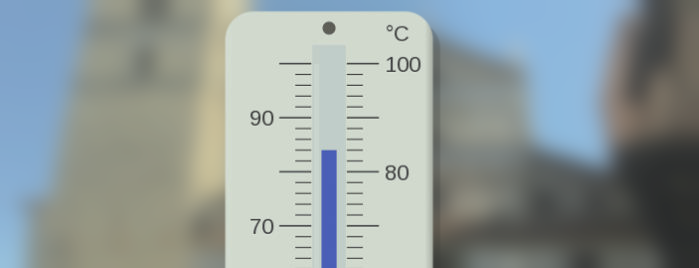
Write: °C 84
